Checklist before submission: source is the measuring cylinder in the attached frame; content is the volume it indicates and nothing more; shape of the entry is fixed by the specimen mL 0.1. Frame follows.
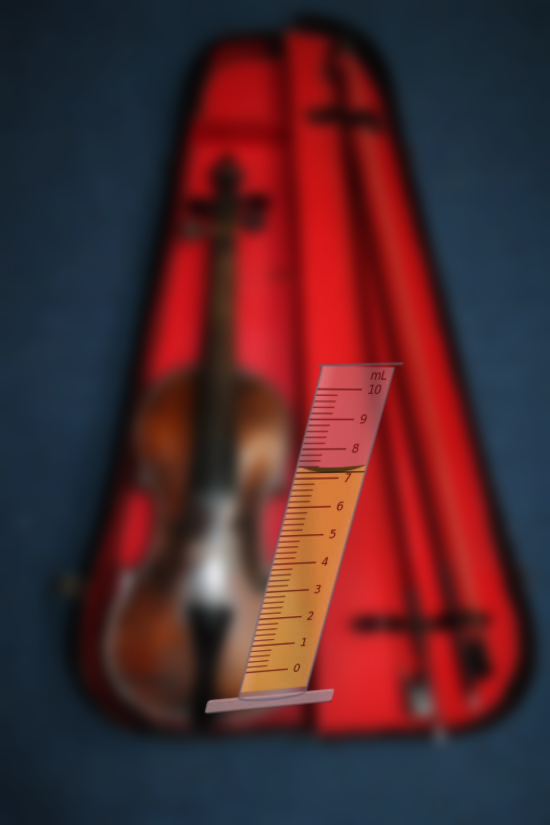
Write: mL 7.2
